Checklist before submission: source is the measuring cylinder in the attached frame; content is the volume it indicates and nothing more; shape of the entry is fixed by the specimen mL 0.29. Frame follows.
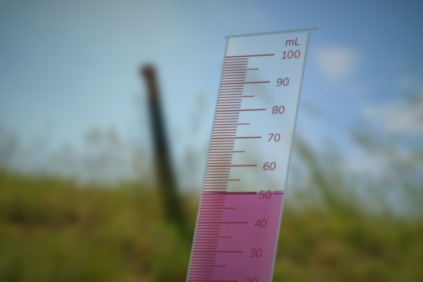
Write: mL 50
